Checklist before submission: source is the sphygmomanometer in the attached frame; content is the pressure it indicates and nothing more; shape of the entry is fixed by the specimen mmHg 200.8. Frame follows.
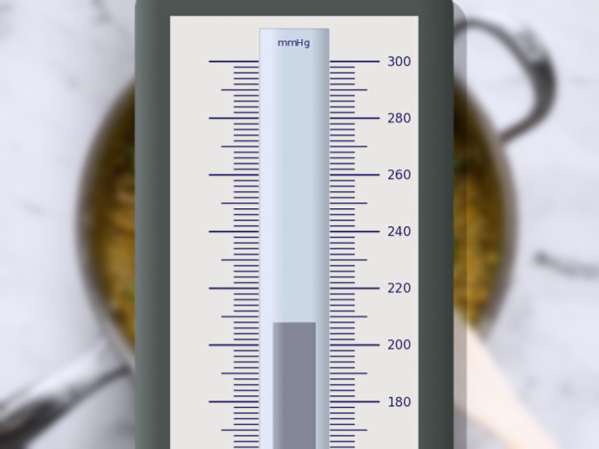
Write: mmHg 208
